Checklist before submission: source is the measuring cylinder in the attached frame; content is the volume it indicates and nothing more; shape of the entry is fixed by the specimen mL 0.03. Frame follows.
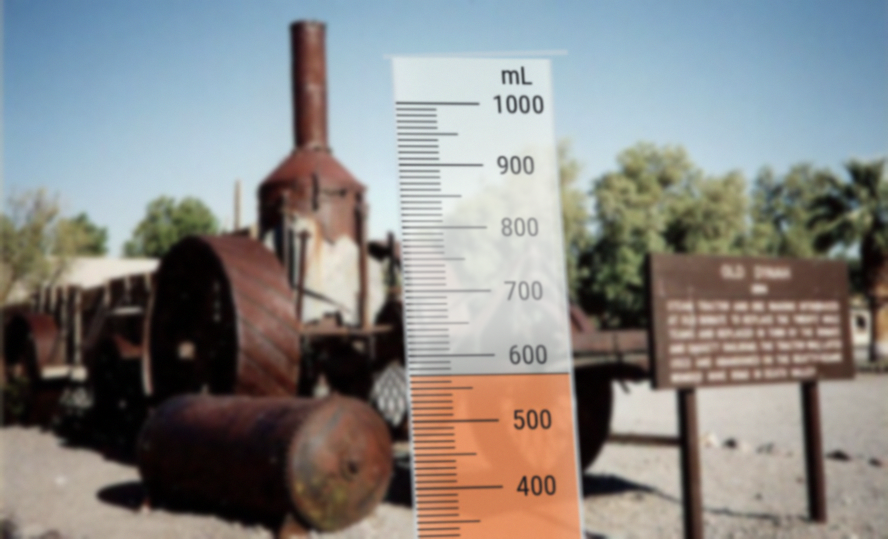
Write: mL 570
